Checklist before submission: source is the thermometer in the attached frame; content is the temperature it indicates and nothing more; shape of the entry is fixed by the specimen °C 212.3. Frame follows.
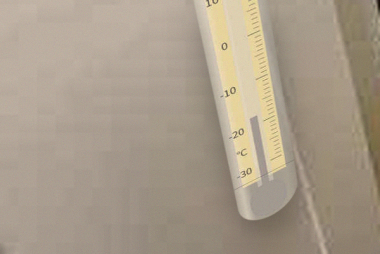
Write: °C -18
